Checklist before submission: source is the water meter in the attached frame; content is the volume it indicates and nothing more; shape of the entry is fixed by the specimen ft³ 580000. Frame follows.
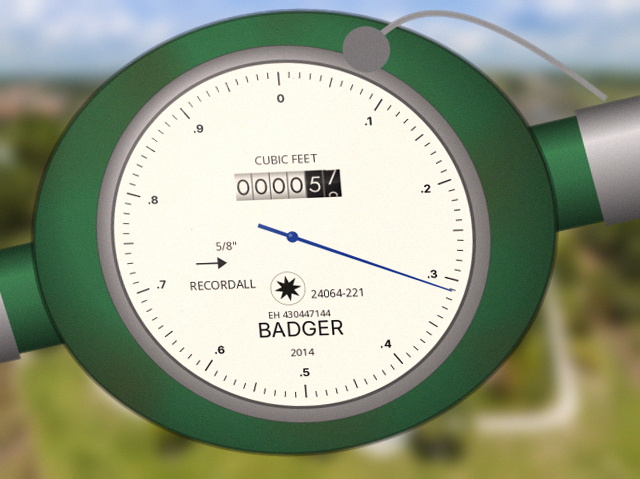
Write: ft³ 57.31
